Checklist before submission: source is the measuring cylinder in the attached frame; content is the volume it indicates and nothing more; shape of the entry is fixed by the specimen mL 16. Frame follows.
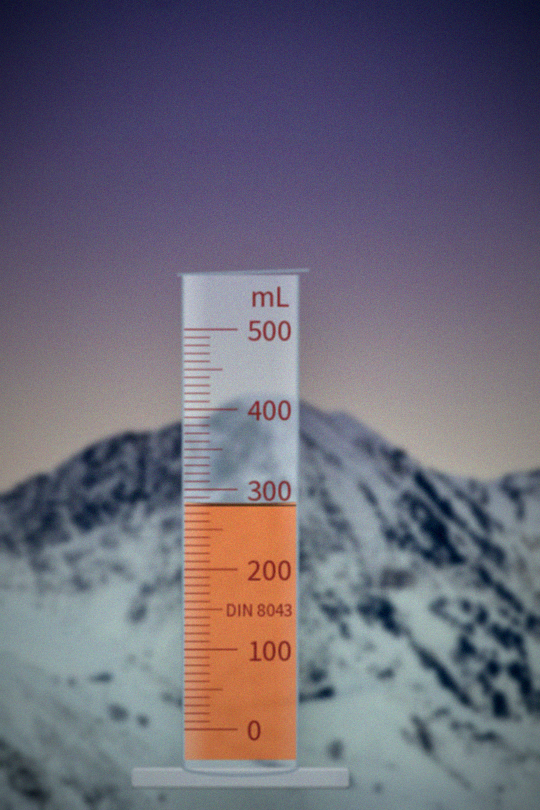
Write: mL 280
